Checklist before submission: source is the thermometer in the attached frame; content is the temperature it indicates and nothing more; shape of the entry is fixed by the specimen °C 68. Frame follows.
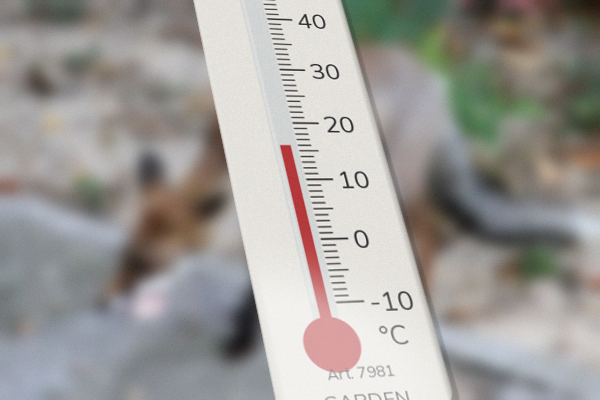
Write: °C 16
